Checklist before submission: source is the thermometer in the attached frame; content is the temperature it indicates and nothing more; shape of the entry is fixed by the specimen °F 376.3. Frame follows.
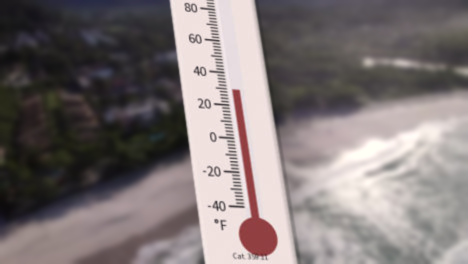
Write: °F 30
